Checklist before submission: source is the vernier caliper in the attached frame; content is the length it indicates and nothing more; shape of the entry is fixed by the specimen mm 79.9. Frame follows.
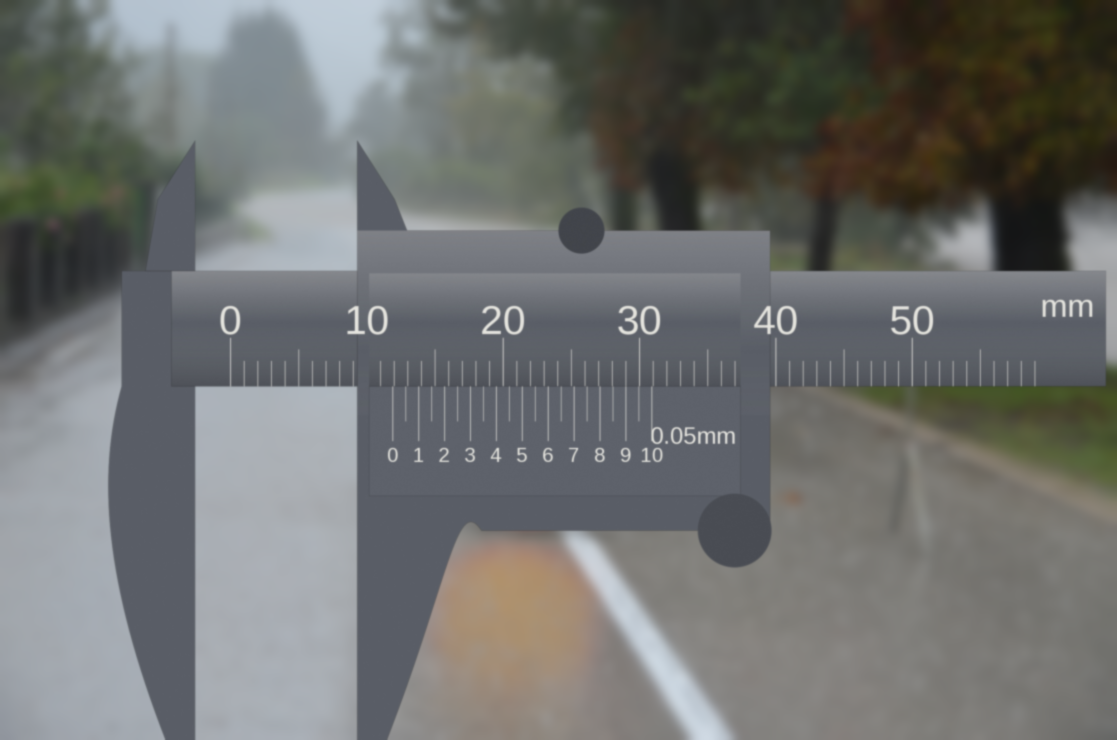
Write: mm 11.9
